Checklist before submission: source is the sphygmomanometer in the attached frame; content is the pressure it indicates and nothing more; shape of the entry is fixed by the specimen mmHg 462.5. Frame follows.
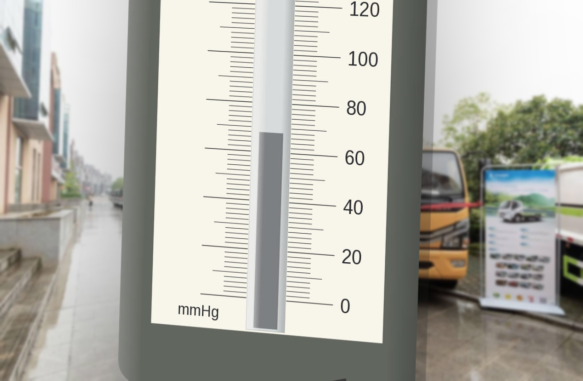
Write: mmHg 68
